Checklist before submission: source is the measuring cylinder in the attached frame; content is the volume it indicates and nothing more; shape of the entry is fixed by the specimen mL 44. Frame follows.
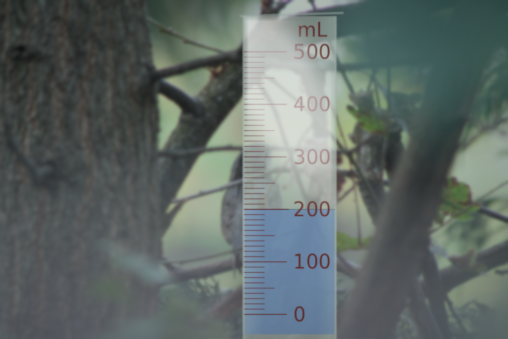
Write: mL 200
